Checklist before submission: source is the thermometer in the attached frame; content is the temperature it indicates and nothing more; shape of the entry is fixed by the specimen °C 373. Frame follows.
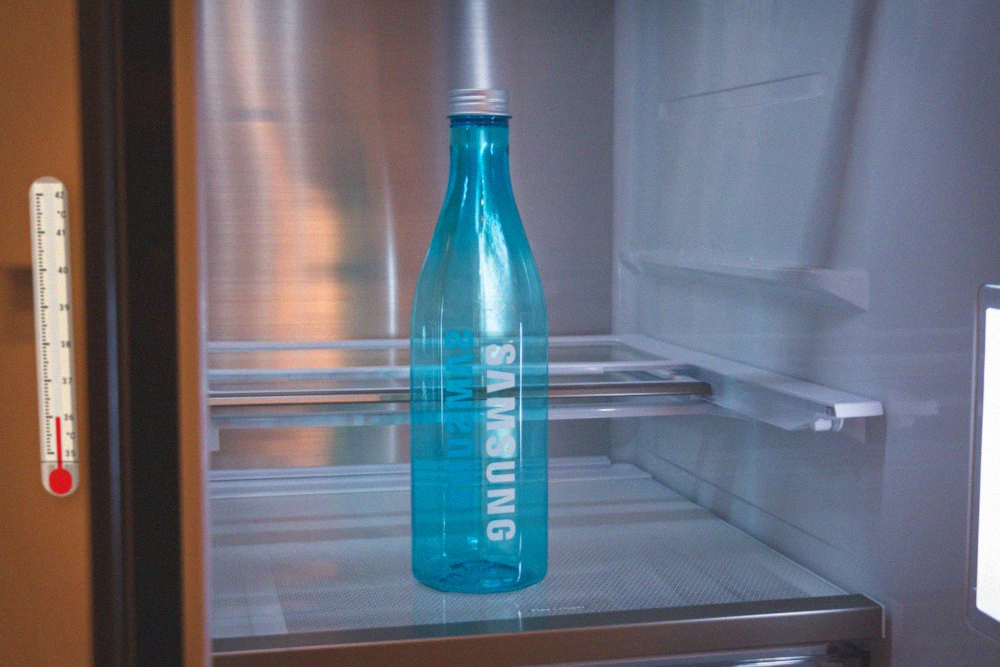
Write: °C 36
